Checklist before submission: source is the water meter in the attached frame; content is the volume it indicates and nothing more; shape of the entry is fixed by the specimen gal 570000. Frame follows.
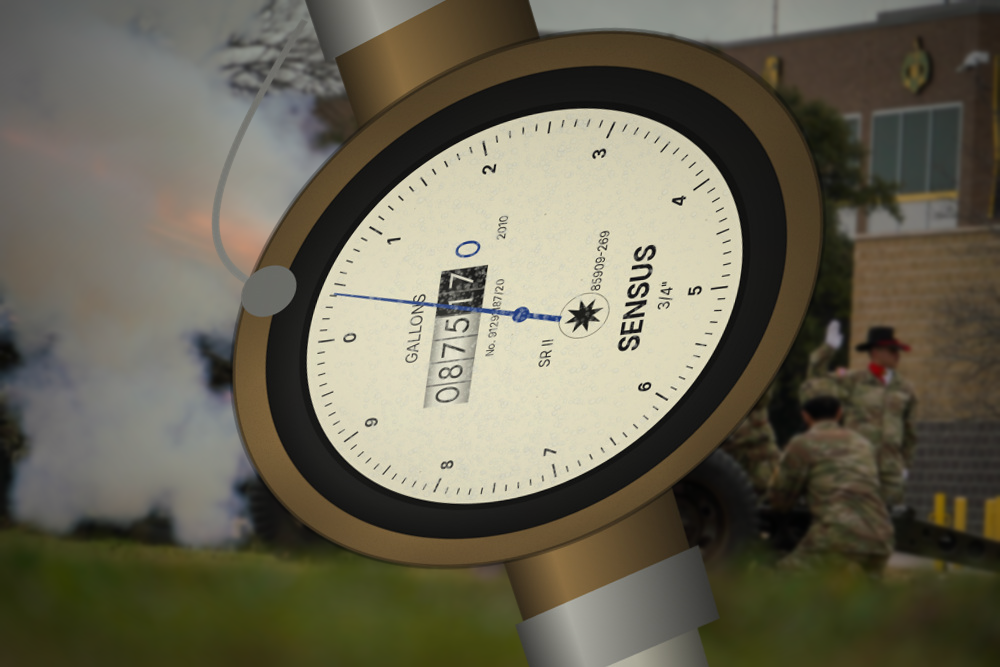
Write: gal 875170.4
